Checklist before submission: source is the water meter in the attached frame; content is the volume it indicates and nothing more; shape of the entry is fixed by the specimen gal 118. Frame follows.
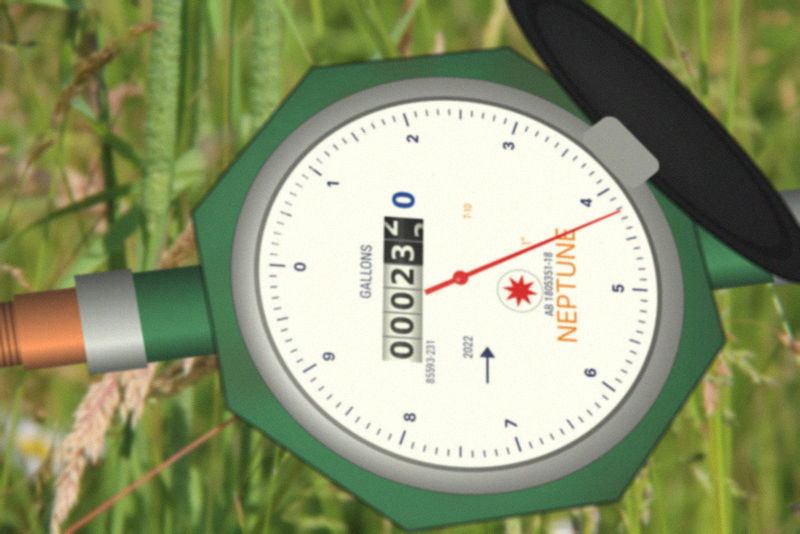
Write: gal 2324.2
